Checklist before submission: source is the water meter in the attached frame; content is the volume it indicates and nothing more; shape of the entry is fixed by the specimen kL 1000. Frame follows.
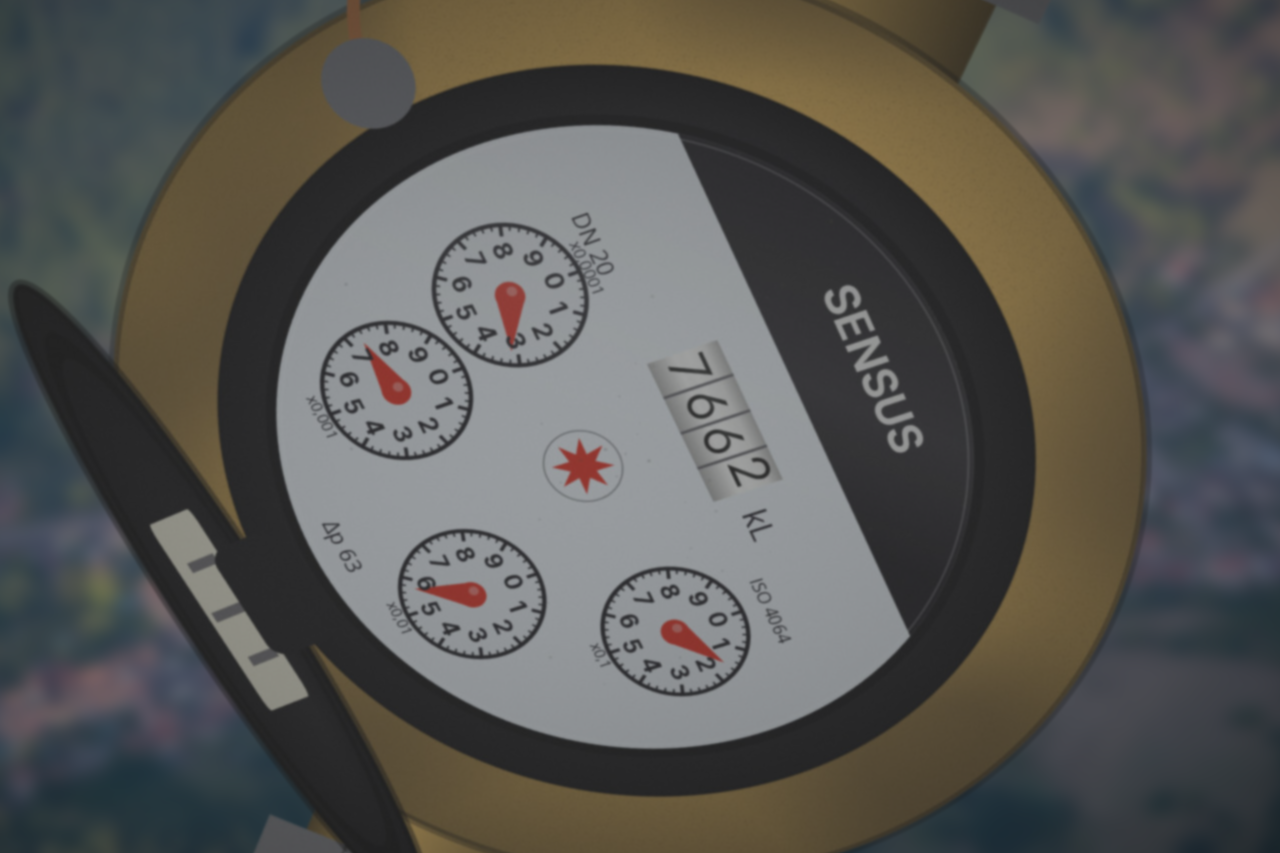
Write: kL 7662.1573
